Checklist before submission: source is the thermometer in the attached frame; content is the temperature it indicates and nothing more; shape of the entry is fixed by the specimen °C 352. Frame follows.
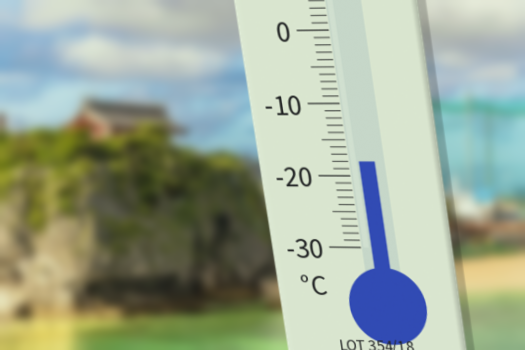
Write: °C -18
